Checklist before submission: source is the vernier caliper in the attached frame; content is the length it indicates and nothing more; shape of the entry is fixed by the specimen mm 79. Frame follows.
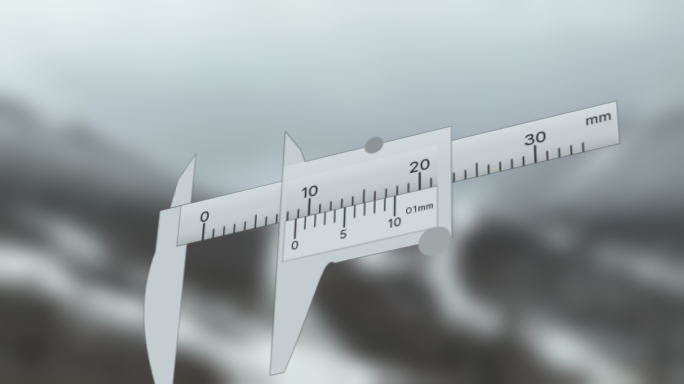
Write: mm 8.8
